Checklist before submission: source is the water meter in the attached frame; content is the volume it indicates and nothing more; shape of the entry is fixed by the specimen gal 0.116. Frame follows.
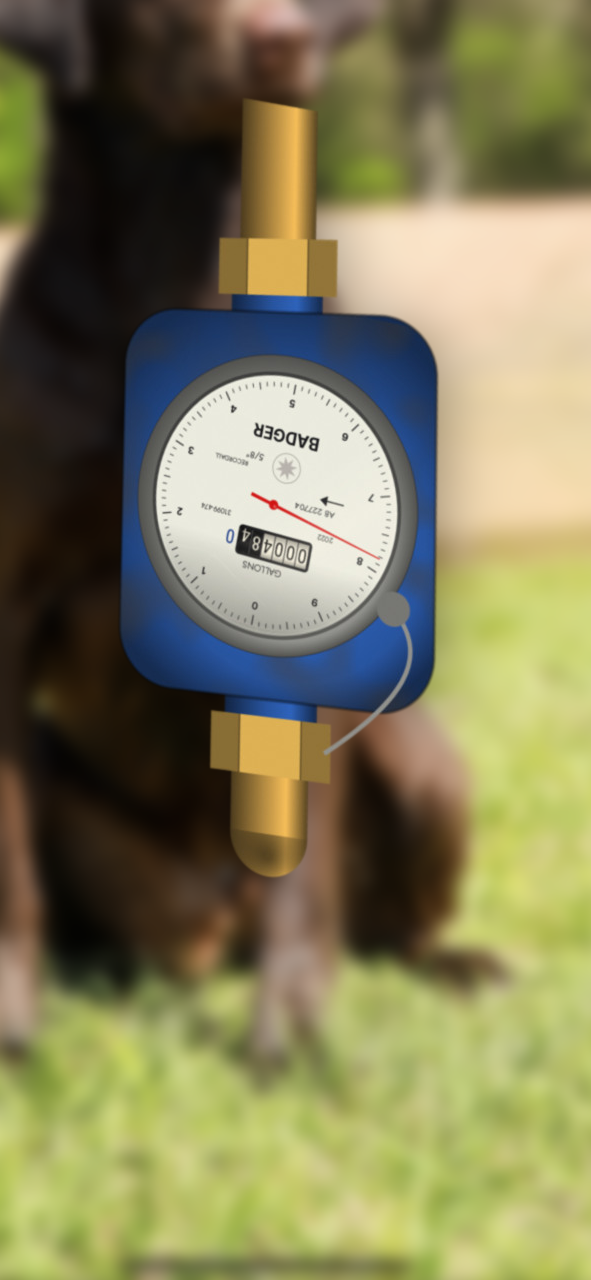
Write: gal 4837.8
